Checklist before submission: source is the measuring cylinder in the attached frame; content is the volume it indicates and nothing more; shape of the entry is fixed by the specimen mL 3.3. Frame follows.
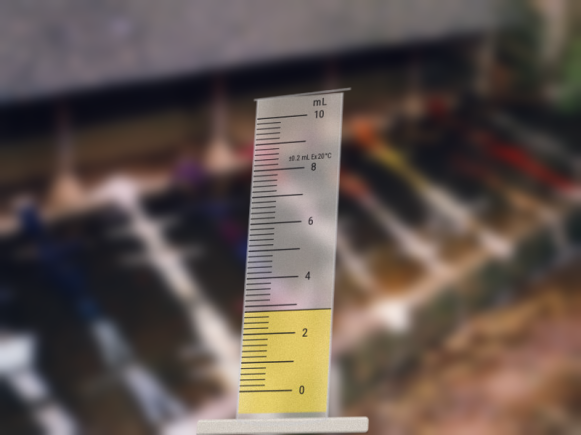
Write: mL 2.8
